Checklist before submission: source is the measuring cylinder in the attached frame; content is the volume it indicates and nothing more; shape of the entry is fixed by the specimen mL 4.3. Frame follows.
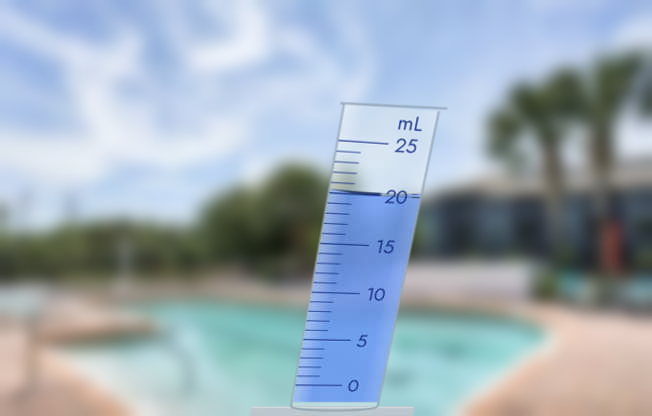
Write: mL 20
